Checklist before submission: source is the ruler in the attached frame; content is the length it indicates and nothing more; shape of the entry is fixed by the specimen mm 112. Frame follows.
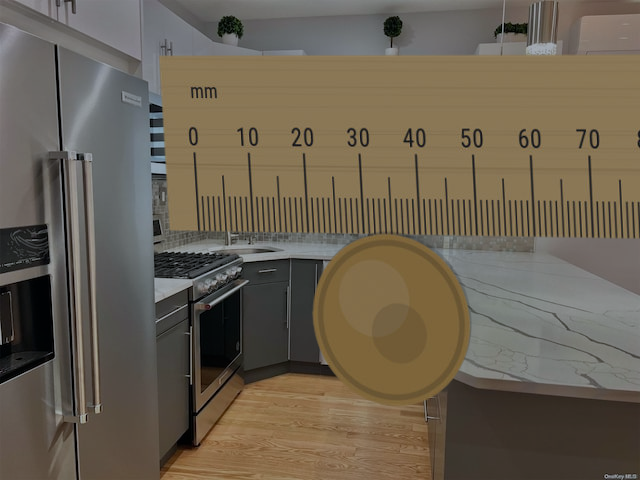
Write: mm 28
